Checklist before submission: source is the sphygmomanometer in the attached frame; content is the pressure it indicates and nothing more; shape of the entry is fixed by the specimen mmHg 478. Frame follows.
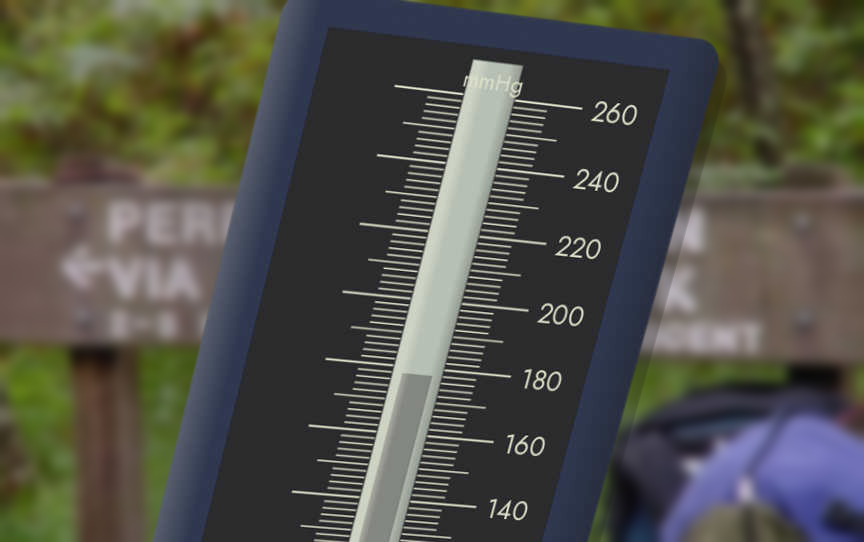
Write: mmHg 178
